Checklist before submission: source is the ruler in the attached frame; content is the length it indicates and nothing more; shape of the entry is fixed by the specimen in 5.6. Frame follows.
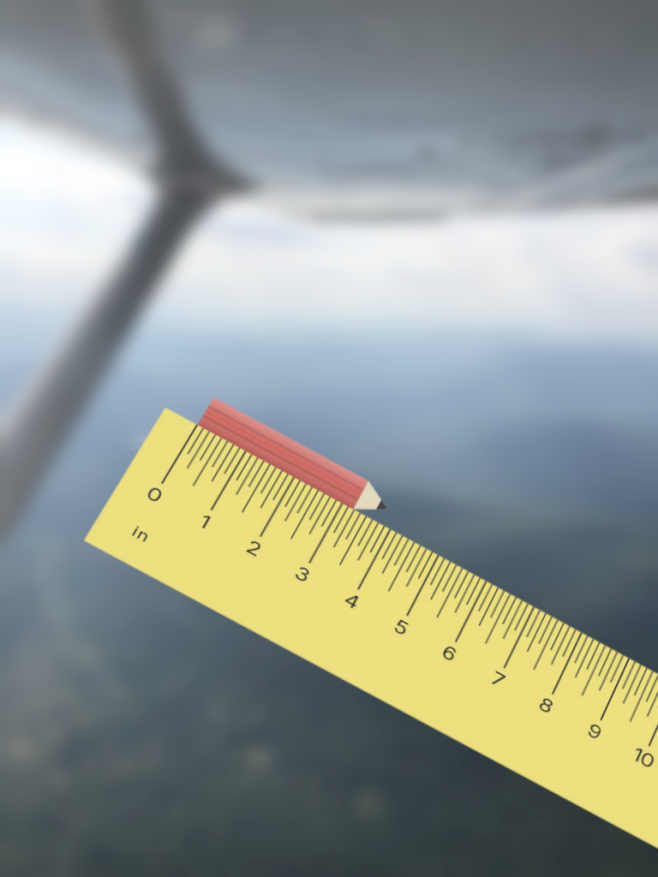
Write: in 3.75
